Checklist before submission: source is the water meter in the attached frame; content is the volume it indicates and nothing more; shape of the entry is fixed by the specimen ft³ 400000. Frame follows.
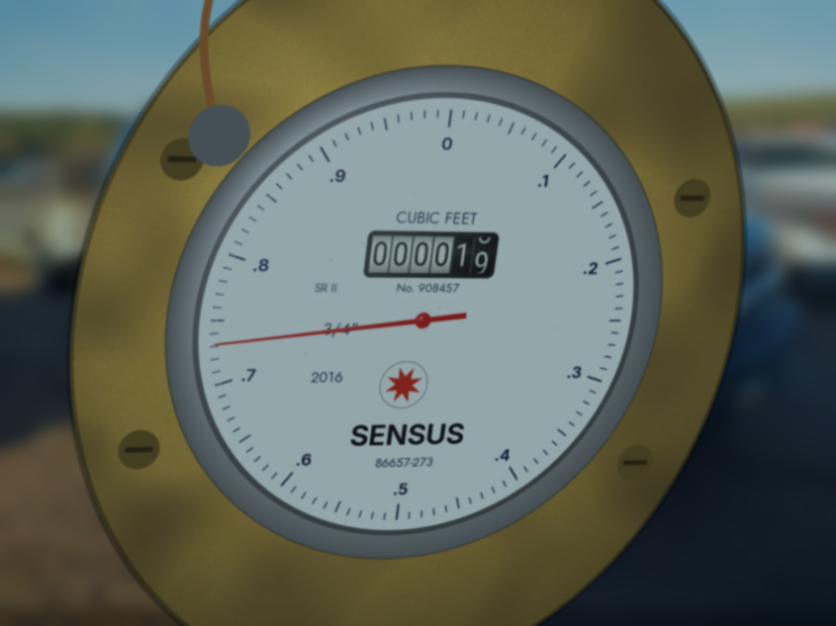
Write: ft³ 18.73
